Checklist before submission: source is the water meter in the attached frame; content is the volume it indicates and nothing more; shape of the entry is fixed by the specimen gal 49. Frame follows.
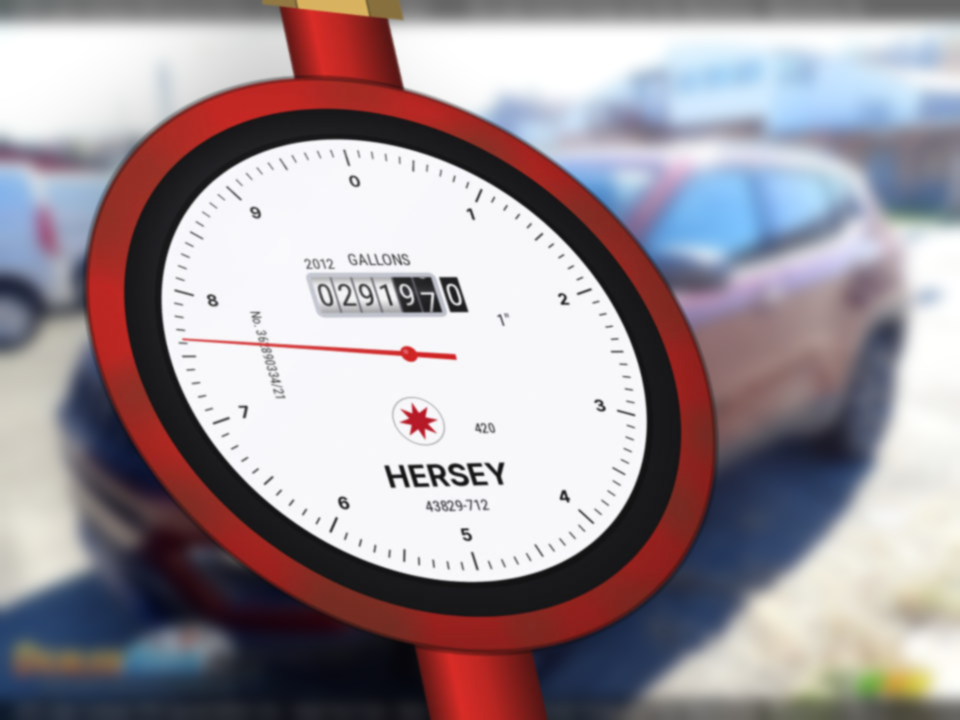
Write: gal 291967.6
